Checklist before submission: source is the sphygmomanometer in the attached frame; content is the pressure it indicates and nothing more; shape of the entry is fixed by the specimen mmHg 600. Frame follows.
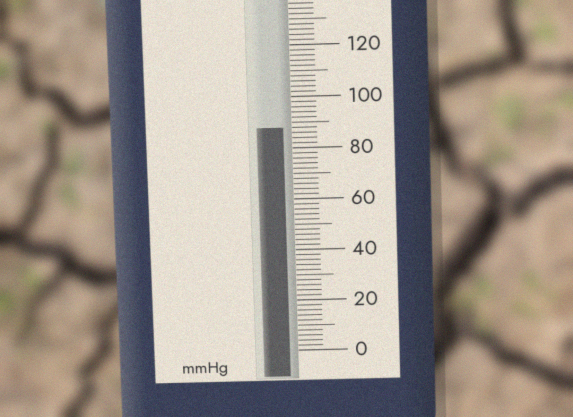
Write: mmHg 88
